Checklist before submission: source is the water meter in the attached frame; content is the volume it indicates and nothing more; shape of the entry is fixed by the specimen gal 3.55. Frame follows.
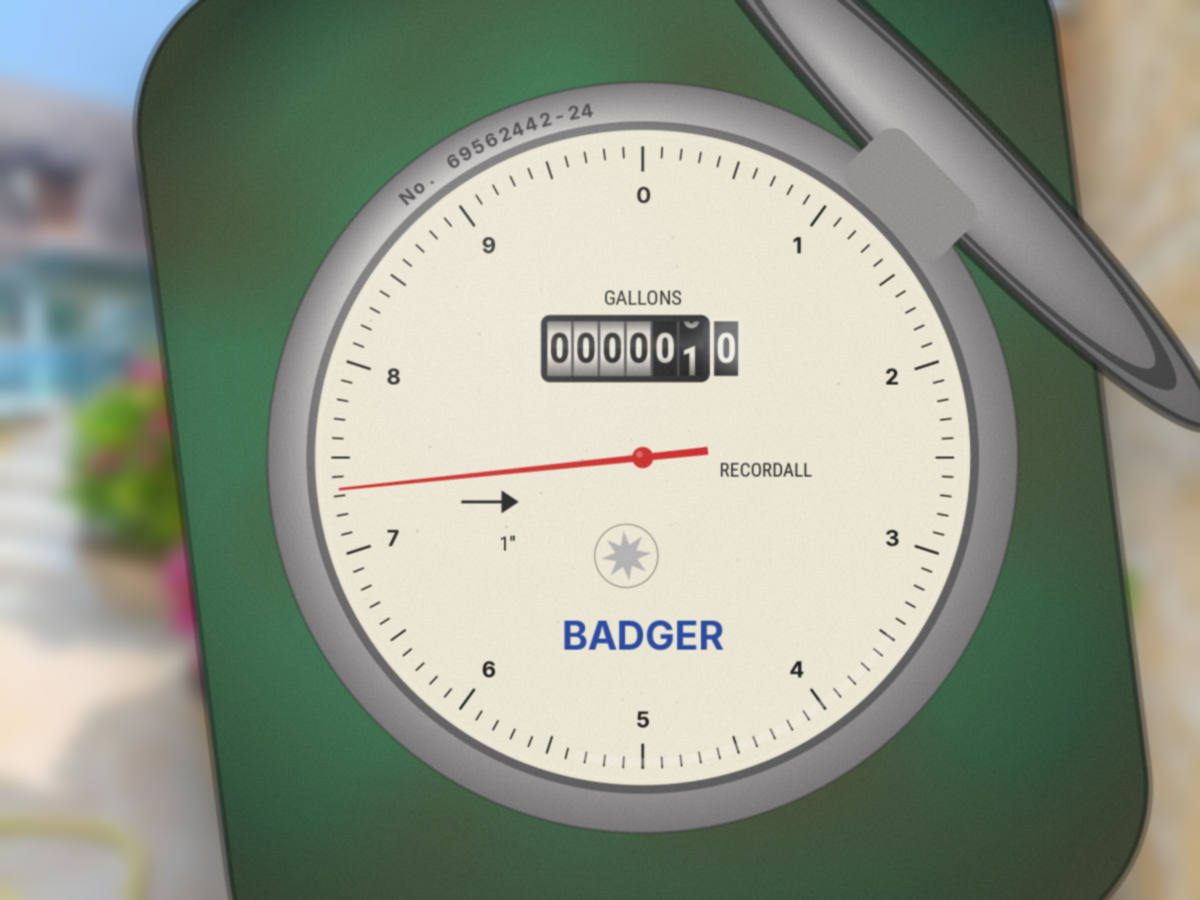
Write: gal 7.3
